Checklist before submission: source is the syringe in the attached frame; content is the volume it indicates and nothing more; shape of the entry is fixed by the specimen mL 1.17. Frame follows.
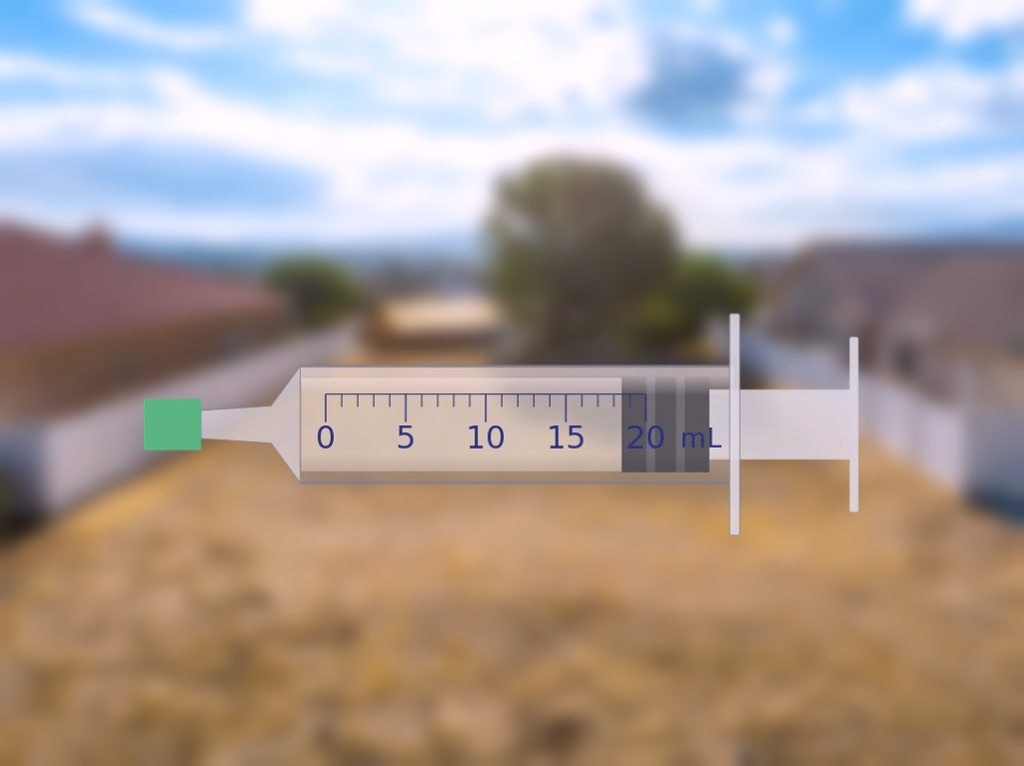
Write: mL 18.5
